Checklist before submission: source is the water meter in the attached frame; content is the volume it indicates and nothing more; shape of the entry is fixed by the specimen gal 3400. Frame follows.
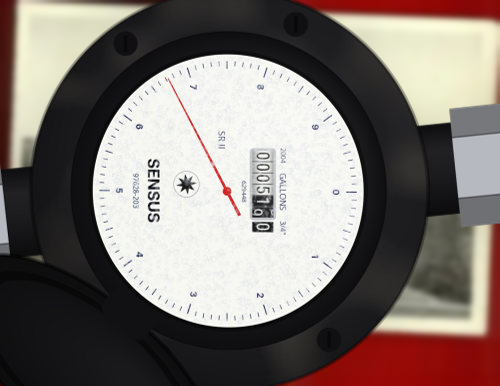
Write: gal 5186.7
